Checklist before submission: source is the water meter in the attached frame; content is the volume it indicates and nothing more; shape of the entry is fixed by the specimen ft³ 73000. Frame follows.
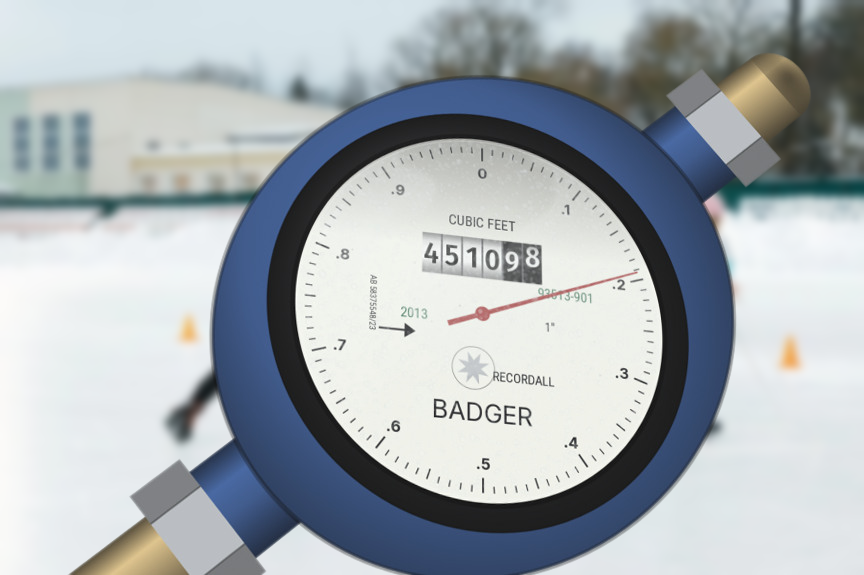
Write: ft³ 451098.19
